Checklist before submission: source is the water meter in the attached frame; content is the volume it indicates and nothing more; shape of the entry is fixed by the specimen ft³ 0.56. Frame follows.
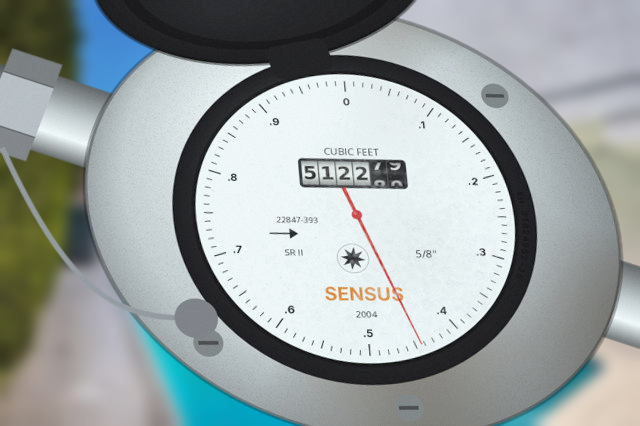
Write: ft³ 512279.44
